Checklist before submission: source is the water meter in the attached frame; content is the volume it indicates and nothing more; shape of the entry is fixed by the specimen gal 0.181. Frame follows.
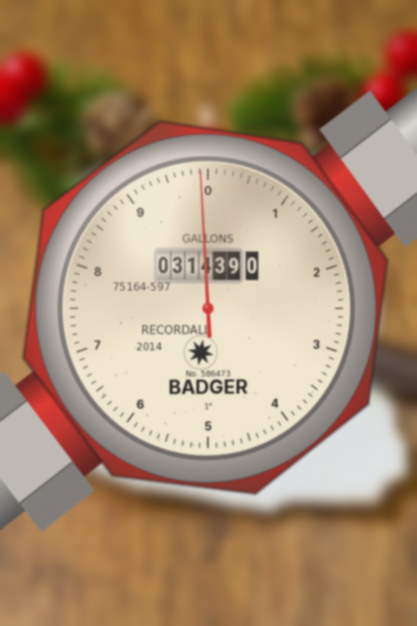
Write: gal 314389.9
